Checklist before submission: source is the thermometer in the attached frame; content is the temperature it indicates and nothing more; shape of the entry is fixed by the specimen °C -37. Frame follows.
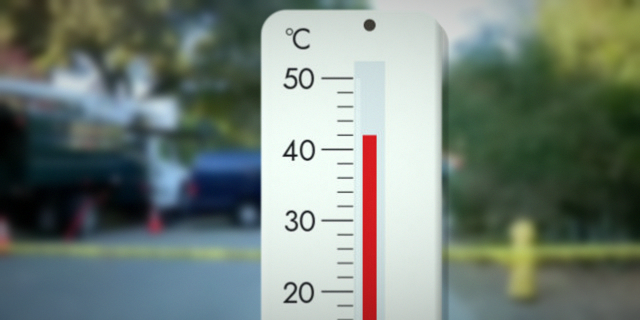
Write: °C 42
